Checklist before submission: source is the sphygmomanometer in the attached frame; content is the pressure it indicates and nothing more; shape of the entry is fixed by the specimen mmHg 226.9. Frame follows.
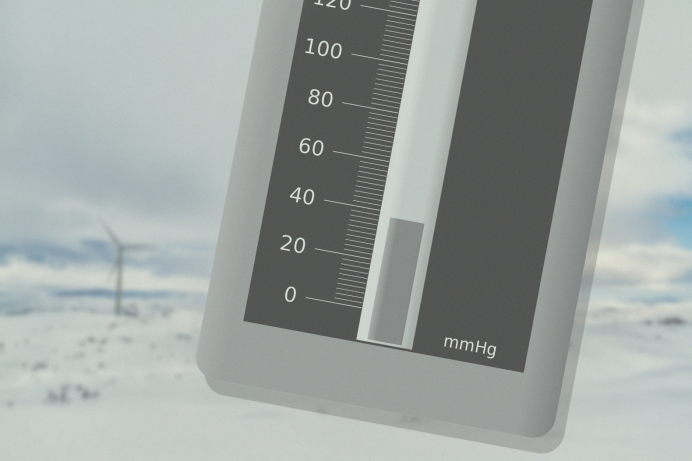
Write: mmHg 38
